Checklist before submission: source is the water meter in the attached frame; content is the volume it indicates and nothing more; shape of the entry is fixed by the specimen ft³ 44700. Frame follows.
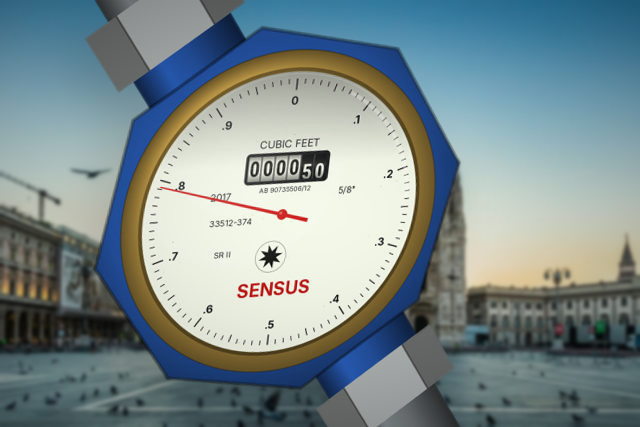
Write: ft³ 49.79
